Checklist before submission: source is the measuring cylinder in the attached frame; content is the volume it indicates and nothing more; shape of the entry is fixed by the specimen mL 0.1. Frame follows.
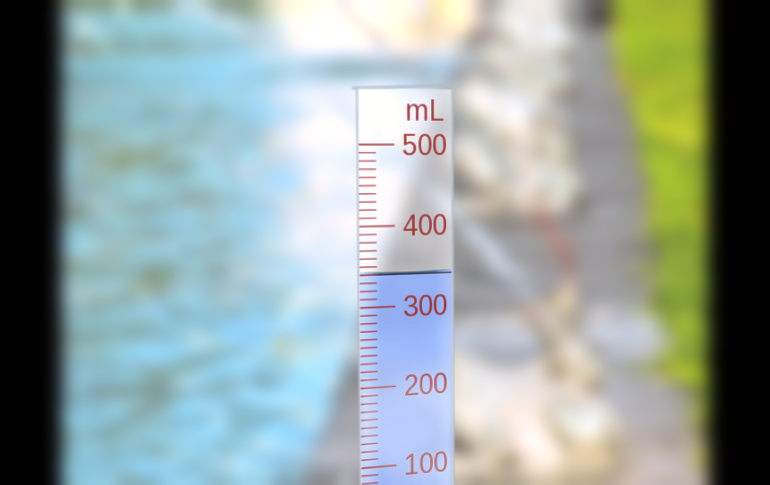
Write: mL 340
